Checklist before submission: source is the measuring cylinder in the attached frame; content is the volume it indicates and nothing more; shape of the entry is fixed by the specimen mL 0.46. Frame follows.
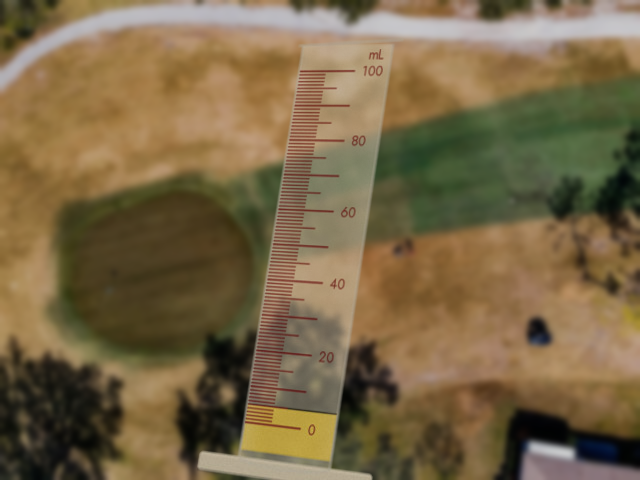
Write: mL 5
